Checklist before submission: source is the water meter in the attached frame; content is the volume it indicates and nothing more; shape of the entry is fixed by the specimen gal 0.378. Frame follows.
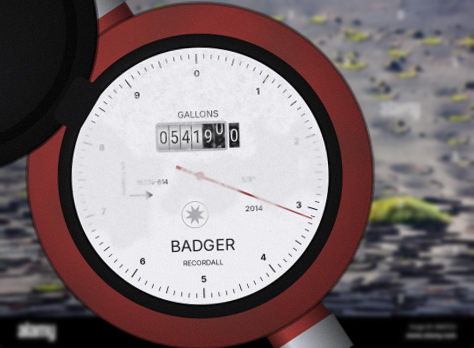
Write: gal 541903.1
